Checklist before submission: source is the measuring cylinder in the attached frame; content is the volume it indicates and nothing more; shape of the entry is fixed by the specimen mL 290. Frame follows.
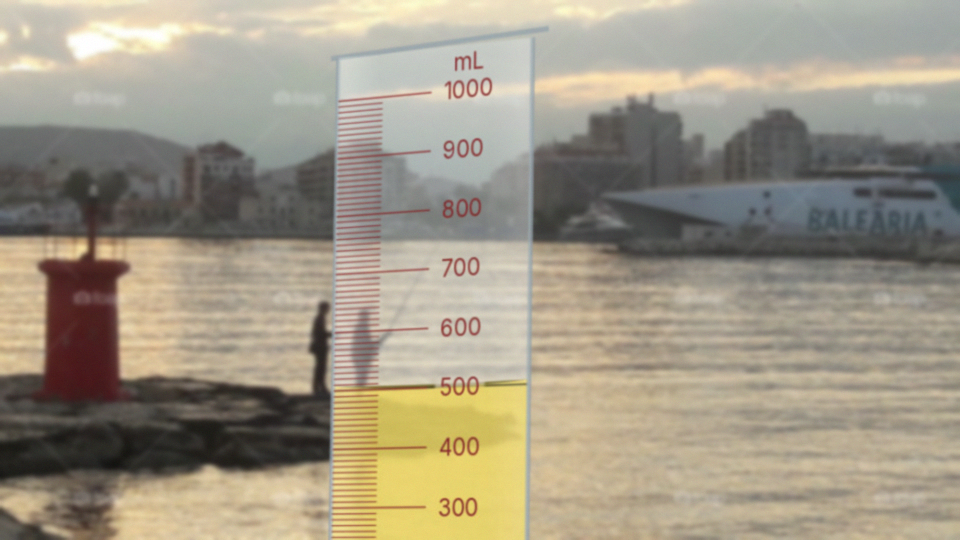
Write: mL 500
